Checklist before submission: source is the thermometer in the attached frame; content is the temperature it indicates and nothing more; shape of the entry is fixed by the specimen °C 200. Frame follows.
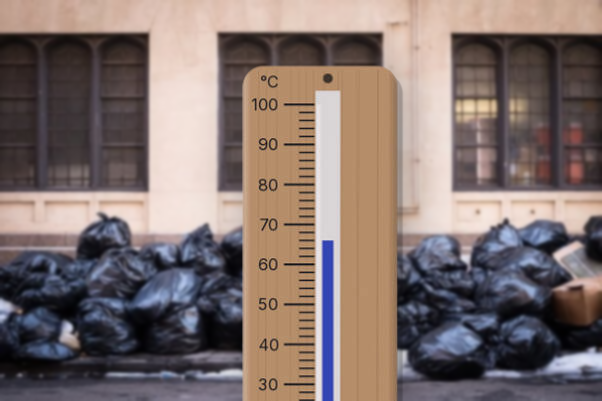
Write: °C 66
